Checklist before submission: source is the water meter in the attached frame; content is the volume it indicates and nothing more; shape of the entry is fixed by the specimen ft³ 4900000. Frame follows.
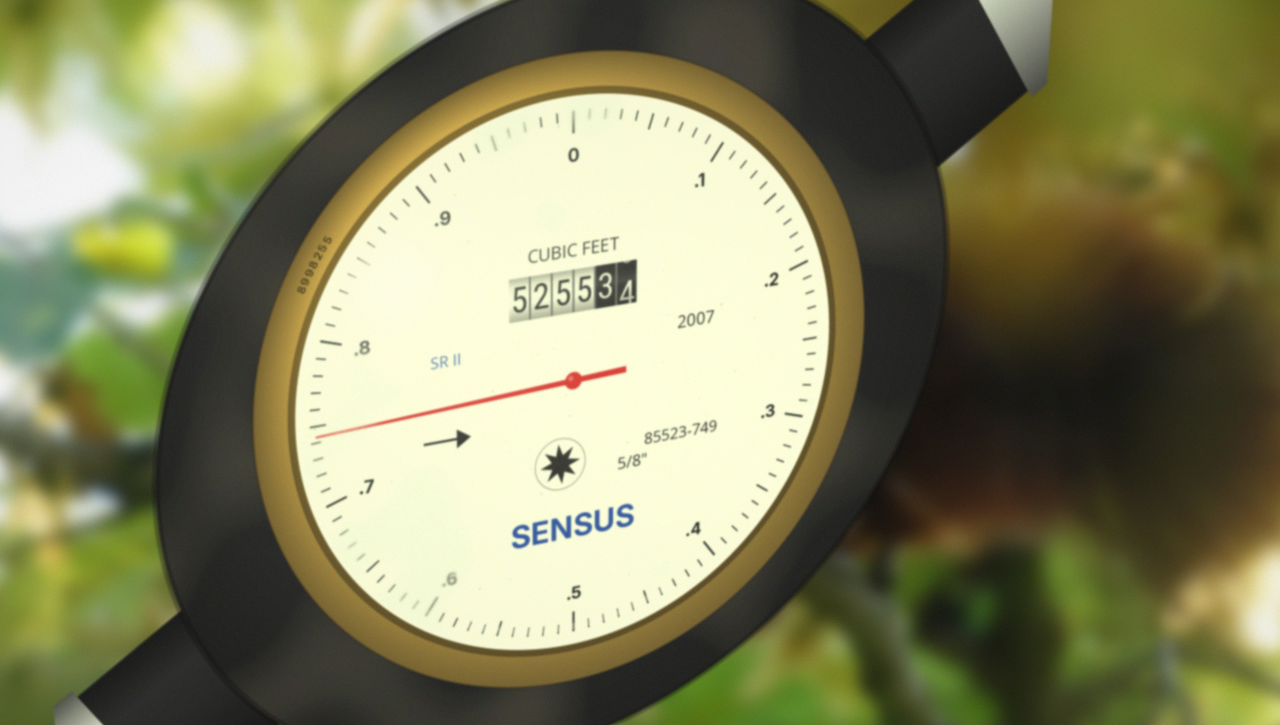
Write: ft³ 525533.74
